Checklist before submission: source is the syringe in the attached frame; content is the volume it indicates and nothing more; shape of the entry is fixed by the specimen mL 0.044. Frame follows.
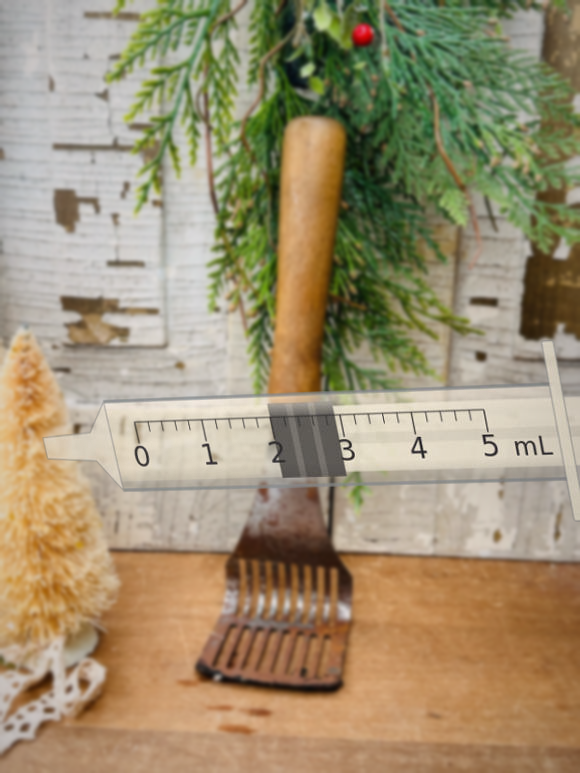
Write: mL 2
